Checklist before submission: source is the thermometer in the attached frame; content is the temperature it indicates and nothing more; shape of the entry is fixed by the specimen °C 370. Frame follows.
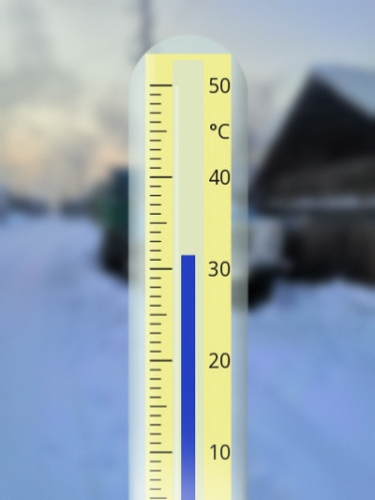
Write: °C 31.5
